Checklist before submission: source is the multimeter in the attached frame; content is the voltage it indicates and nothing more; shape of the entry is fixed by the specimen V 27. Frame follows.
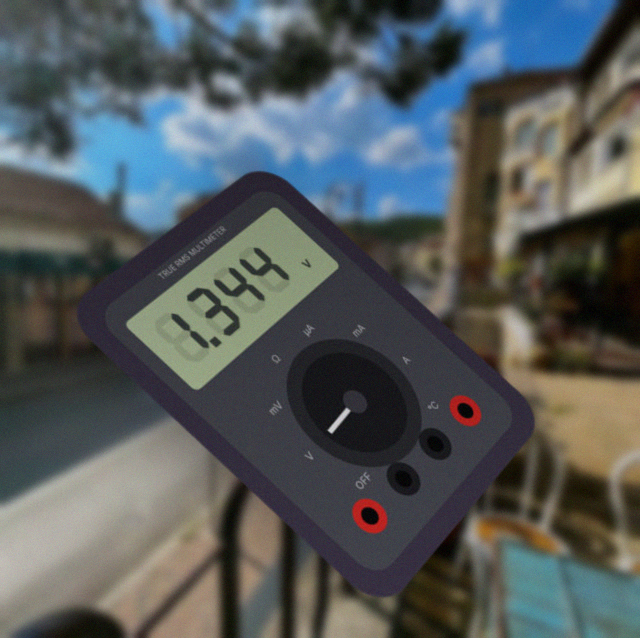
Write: V 1.344
